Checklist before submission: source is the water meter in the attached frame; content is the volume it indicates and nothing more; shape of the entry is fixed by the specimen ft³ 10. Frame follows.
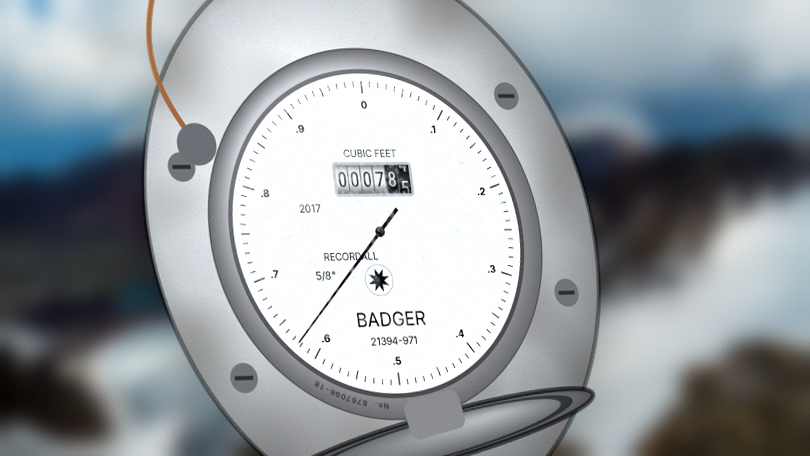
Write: ft³ 784.62
